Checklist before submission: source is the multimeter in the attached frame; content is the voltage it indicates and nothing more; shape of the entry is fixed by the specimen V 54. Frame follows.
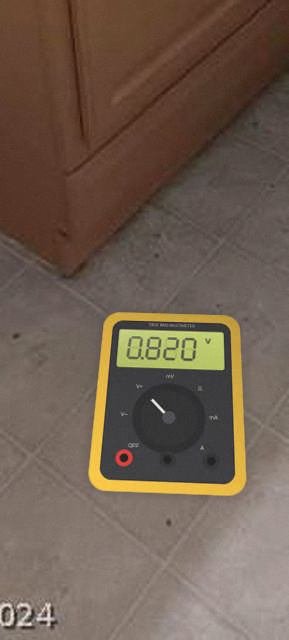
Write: V 0.820
